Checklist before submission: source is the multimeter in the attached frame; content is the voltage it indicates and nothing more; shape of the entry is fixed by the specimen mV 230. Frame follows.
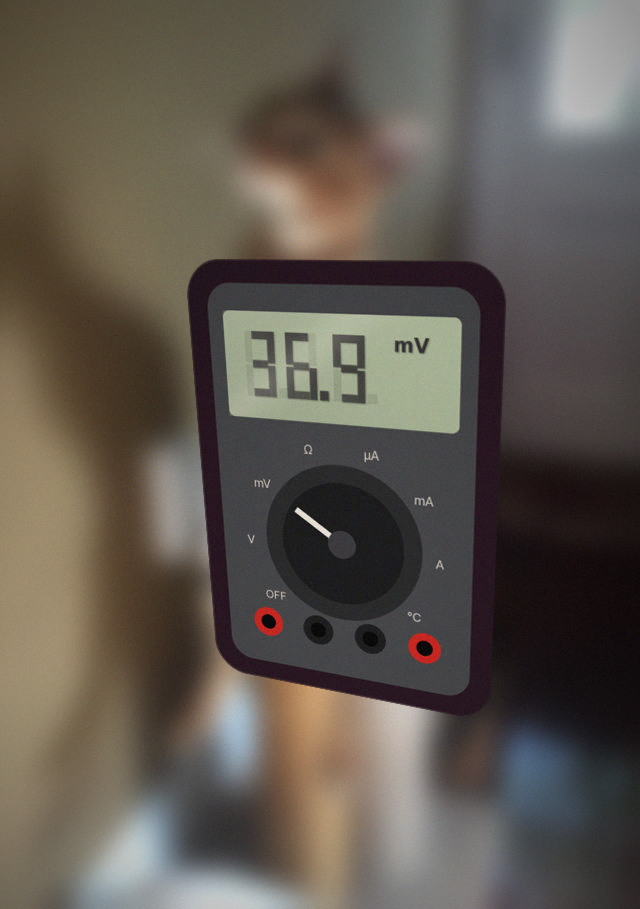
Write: mV 36.9
